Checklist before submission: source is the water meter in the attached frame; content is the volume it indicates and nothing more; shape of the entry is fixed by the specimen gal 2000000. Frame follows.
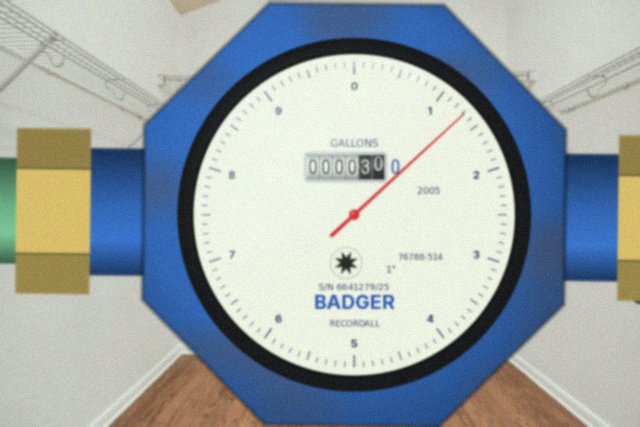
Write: gal 301.3
